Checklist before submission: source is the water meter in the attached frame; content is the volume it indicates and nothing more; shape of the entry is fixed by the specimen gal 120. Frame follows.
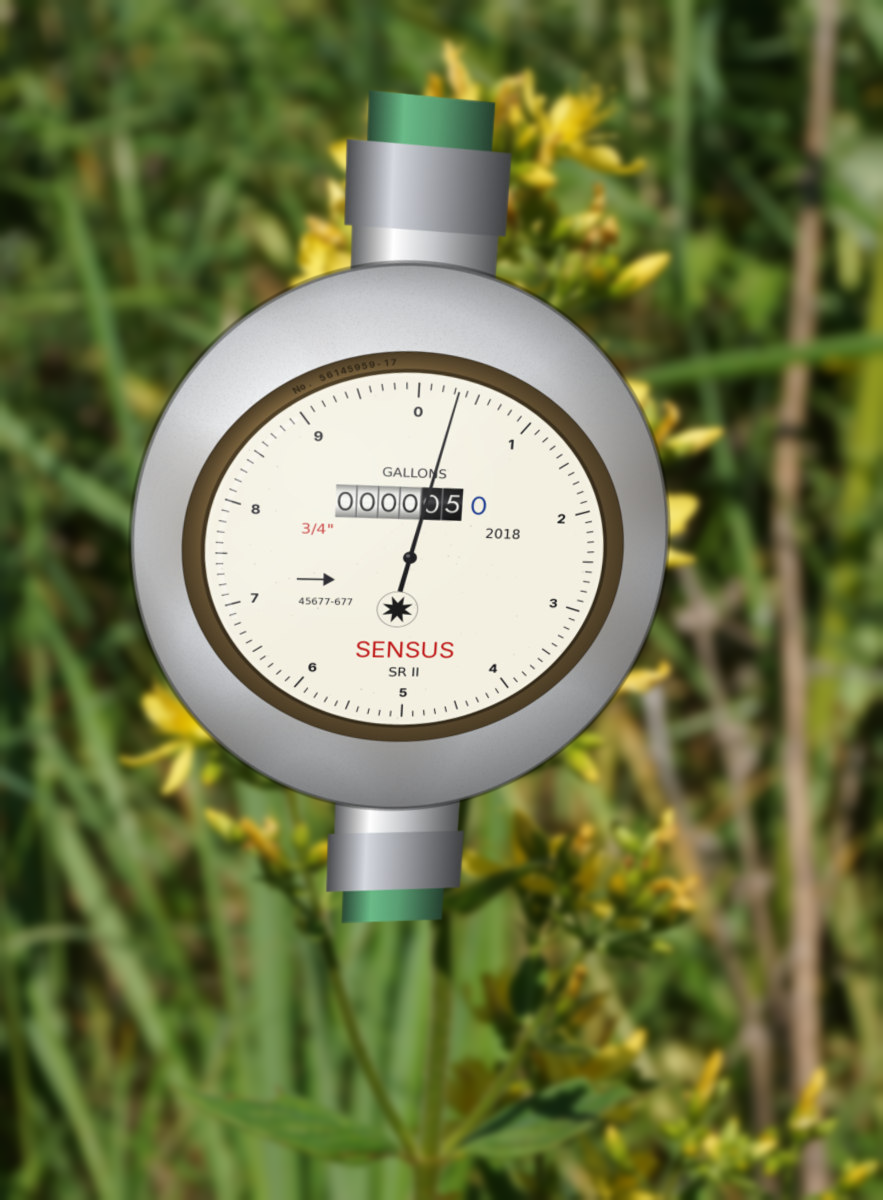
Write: gal 50.3
